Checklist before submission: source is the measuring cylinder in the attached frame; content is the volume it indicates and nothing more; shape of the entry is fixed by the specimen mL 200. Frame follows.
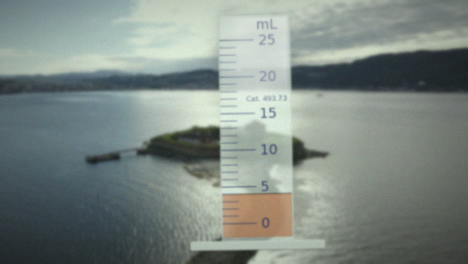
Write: mL 4
